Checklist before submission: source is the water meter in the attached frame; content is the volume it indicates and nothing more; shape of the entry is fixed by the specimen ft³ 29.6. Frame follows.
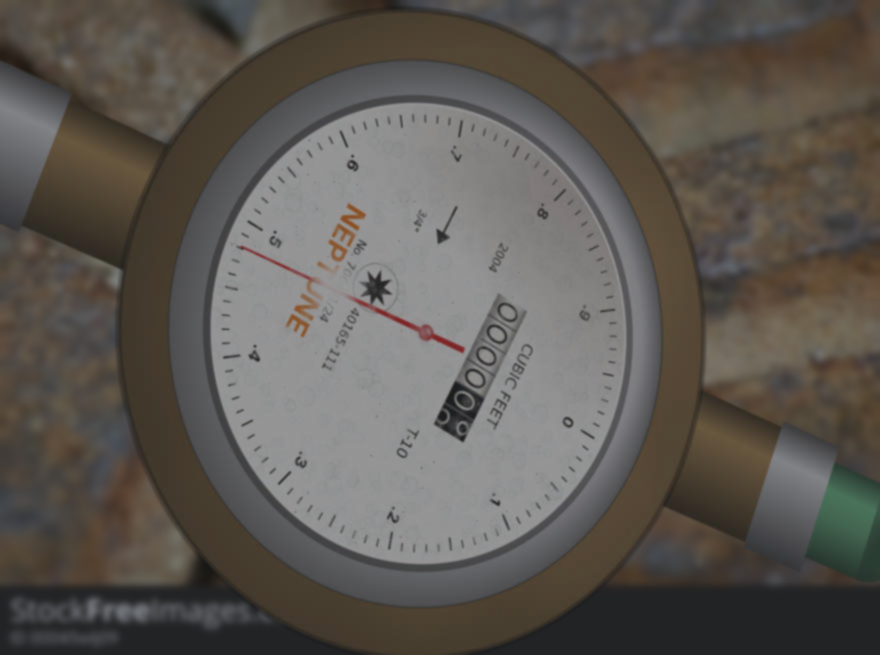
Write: ft³ 8.48
